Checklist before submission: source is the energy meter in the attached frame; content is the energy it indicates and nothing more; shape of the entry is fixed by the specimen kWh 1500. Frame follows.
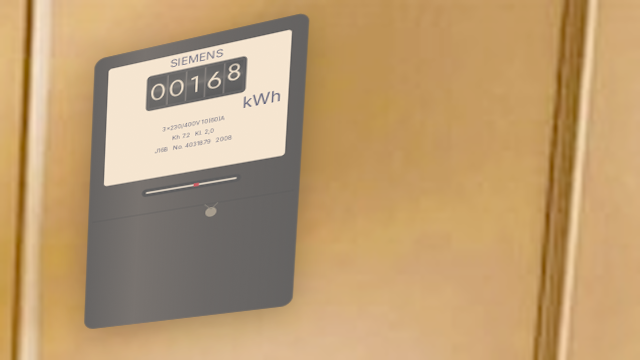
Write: kWh 168
